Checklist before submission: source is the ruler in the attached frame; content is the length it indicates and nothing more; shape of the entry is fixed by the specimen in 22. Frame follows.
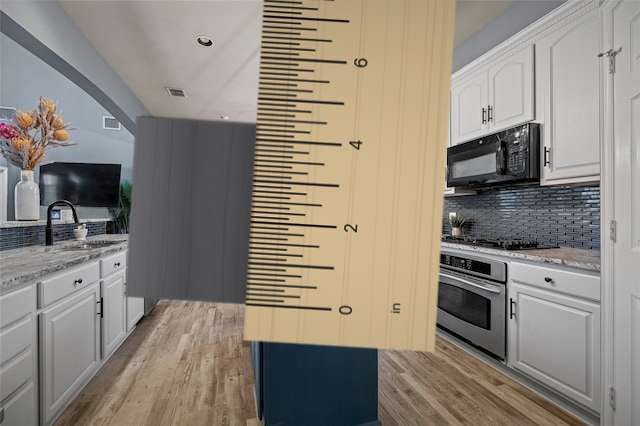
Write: in 4.375
